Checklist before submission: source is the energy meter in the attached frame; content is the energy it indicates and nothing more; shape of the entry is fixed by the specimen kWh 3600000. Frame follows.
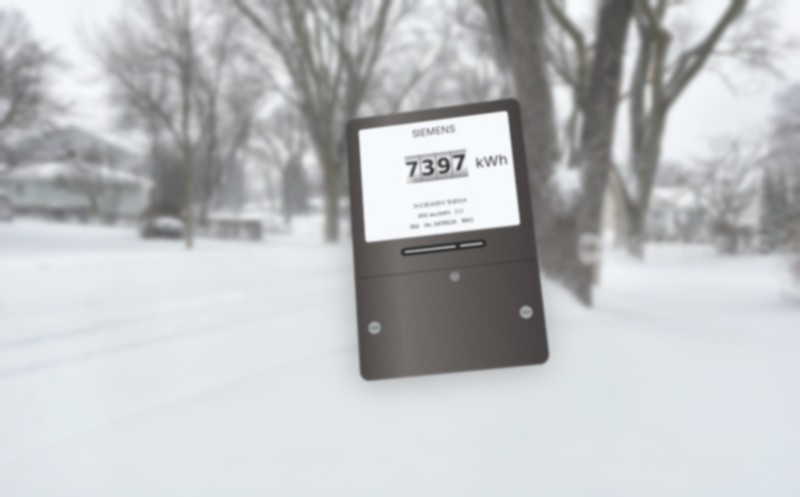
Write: kWh 7397
